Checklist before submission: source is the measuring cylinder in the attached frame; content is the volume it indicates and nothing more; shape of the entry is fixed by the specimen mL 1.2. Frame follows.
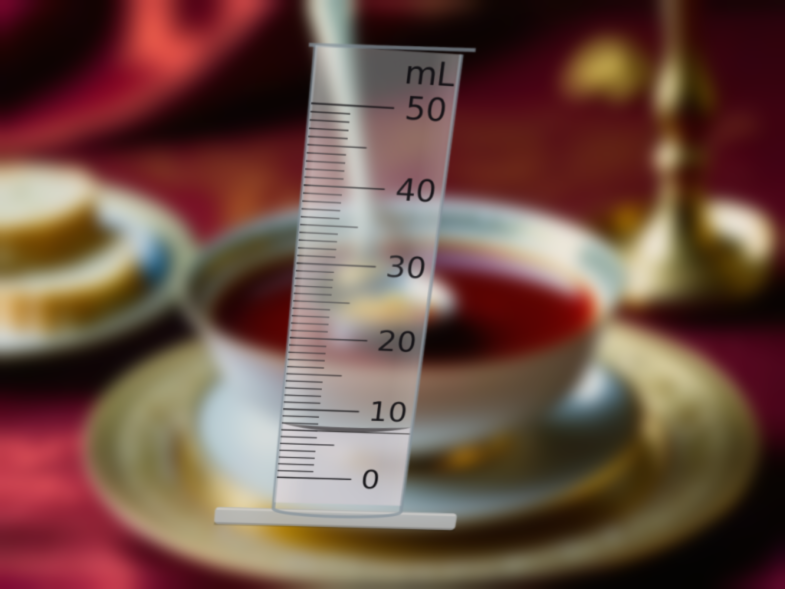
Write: mL 7
